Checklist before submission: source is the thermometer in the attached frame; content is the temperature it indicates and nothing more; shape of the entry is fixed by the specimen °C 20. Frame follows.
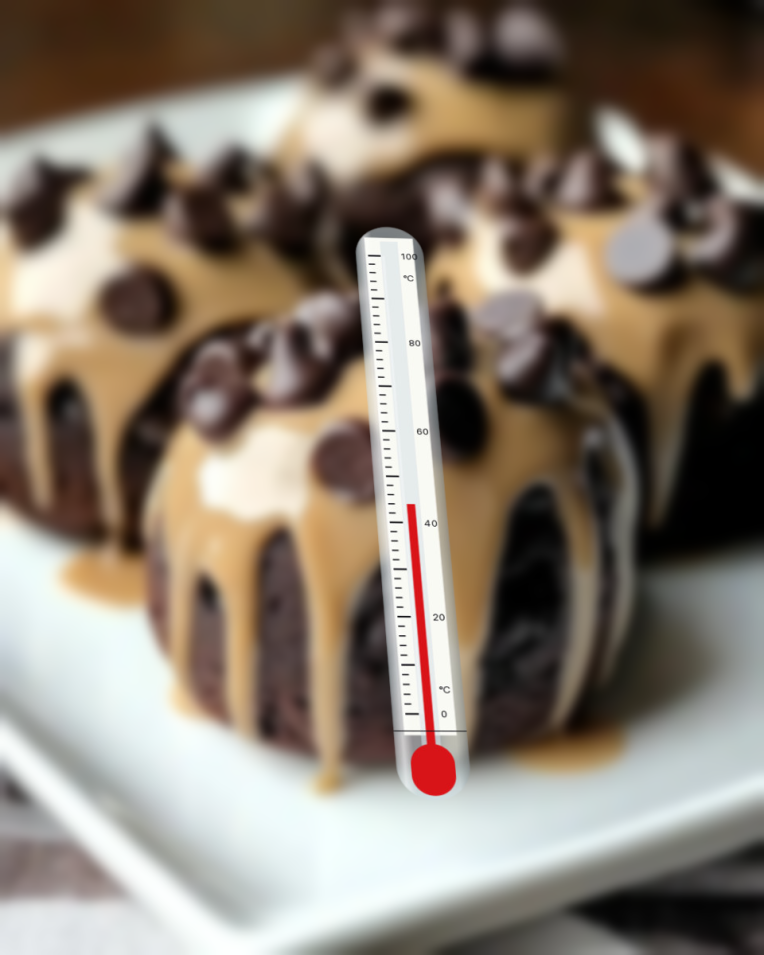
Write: °C 44
